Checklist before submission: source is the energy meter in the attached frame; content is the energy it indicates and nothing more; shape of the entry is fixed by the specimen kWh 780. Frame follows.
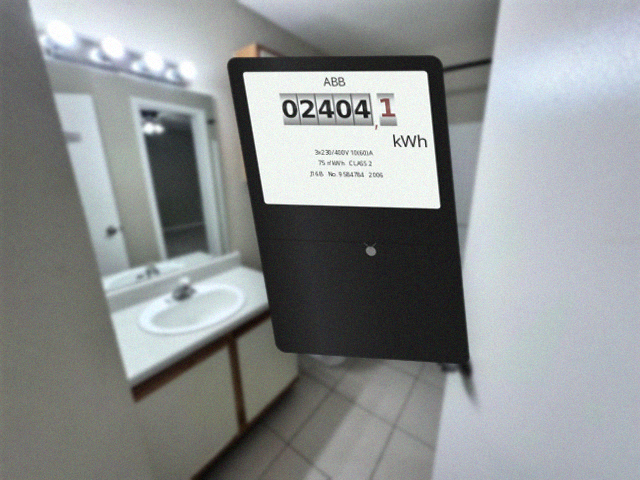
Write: kWh 2404.1
